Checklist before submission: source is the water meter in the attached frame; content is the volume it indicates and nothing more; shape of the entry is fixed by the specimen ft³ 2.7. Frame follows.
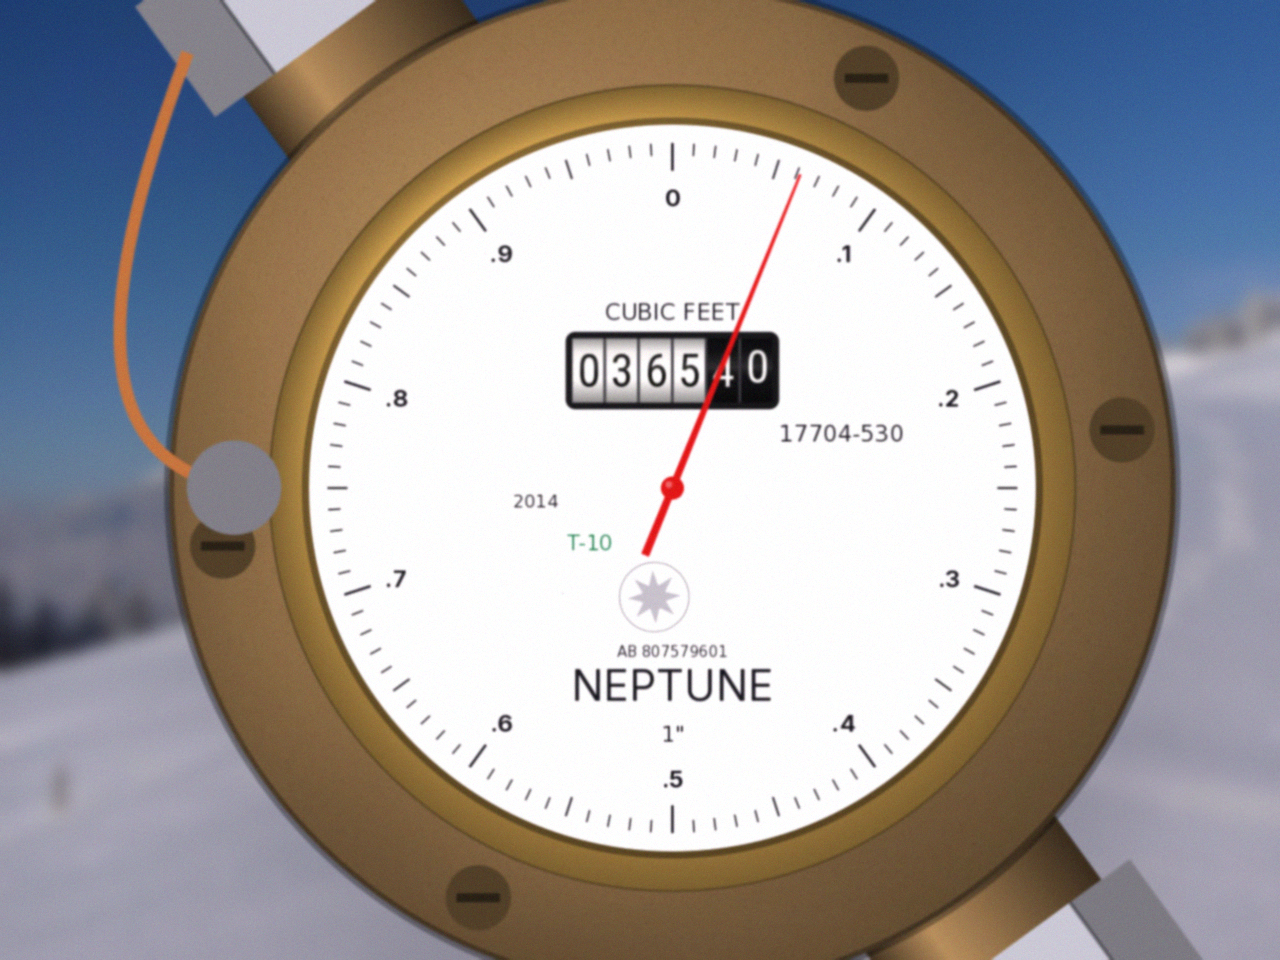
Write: ft³ 36540.06
